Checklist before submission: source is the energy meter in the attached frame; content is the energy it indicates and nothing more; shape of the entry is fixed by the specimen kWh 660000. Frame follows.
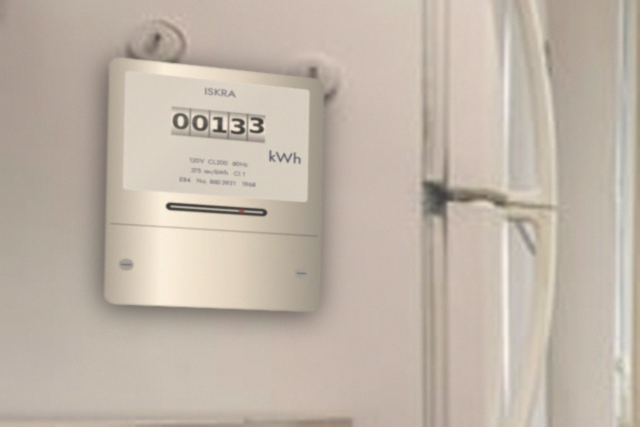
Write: kWh 133
